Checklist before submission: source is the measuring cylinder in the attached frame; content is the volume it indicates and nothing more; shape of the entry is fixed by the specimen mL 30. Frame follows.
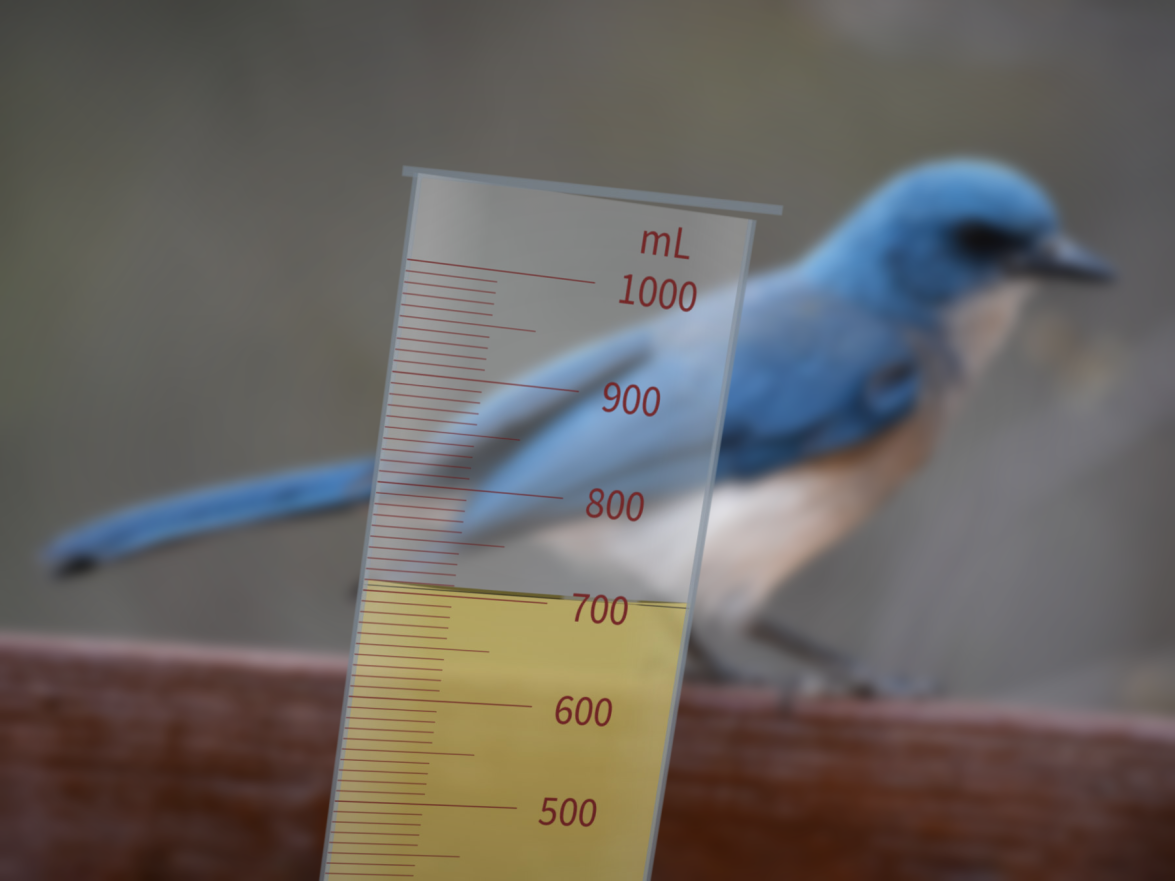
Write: mL 705
